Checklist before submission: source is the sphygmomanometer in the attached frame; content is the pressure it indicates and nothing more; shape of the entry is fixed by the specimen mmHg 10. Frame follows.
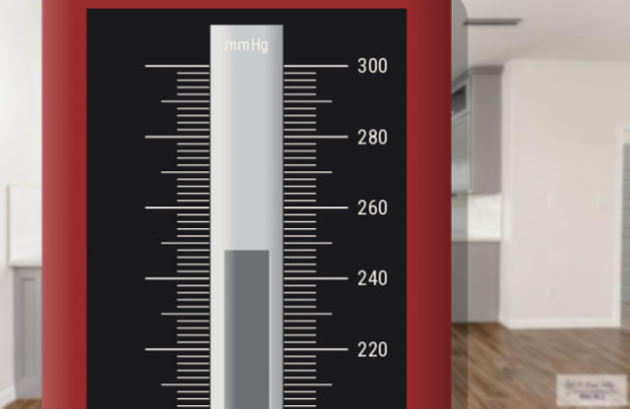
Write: mmHg 248
